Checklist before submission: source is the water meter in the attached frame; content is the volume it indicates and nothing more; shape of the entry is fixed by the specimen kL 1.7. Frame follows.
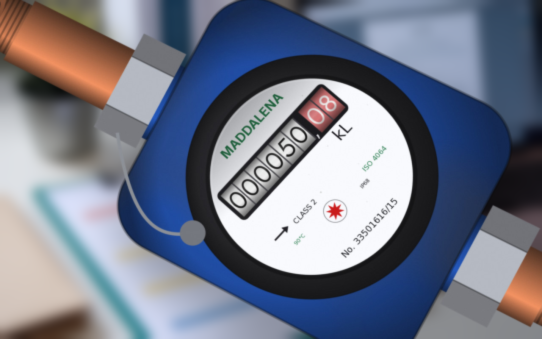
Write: kL 50.08
